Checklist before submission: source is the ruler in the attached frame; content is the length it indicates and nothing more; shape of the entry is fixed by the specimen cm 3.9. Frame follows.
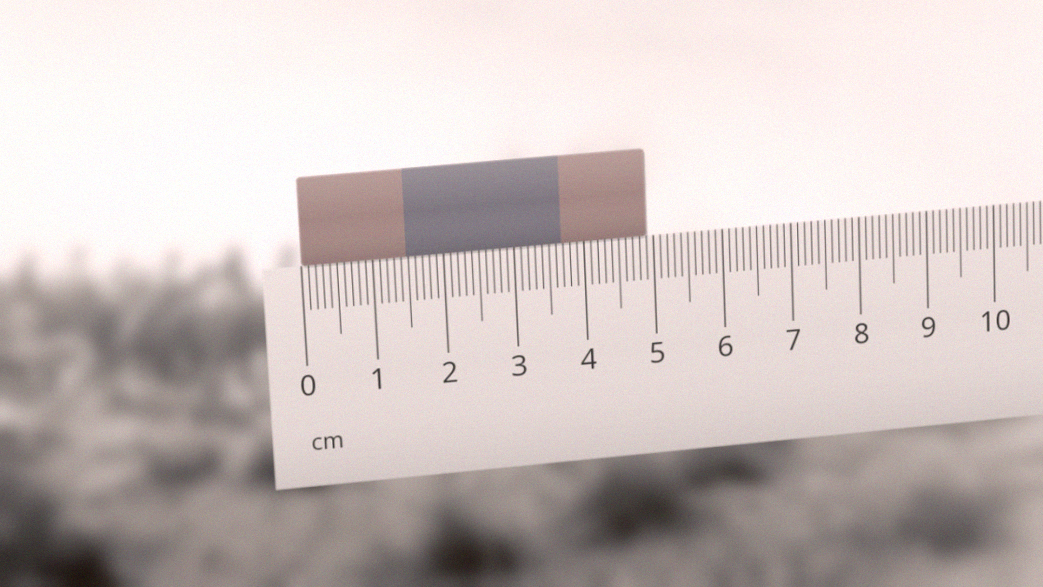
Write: cm 4.9
